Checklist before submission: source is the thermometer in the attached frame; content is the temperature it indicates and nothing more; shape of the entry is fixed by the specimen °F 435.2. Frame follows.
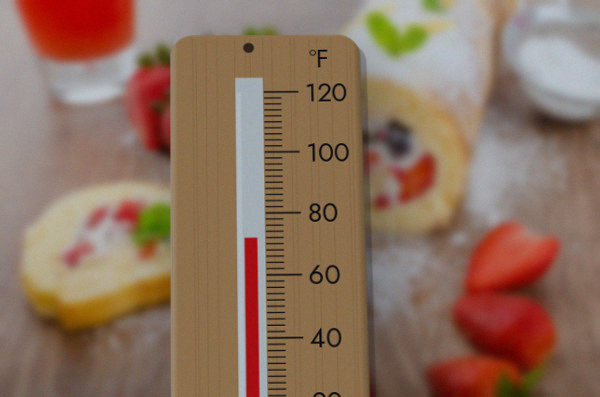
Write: °F 72
